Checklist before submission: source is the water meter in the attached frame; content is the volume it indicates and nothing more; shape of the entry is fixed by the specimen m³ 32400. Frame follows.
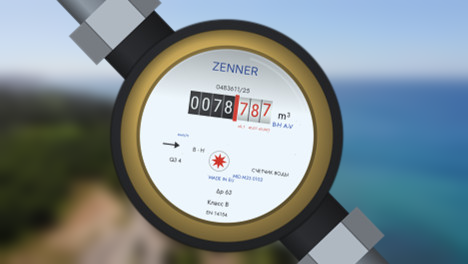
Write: m³ 78.787
